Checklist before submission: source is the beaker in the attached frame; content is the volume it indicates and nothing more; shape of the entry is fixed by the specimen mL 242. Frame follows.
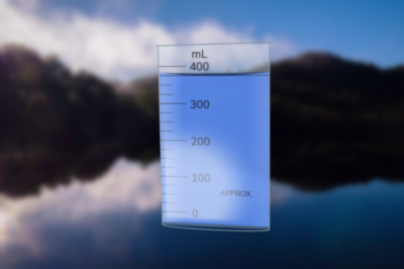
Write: mL 375
